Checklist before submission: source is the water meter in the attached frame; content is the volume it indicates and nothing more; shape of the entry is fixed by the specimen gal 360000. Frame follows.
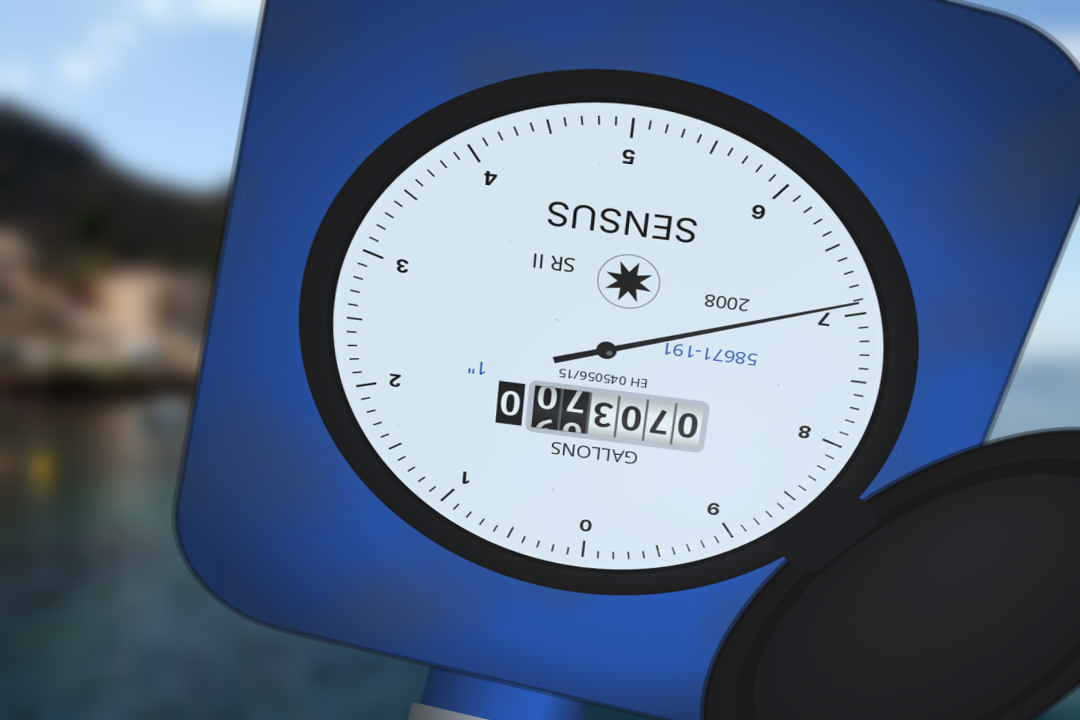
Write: gal 703696.9
